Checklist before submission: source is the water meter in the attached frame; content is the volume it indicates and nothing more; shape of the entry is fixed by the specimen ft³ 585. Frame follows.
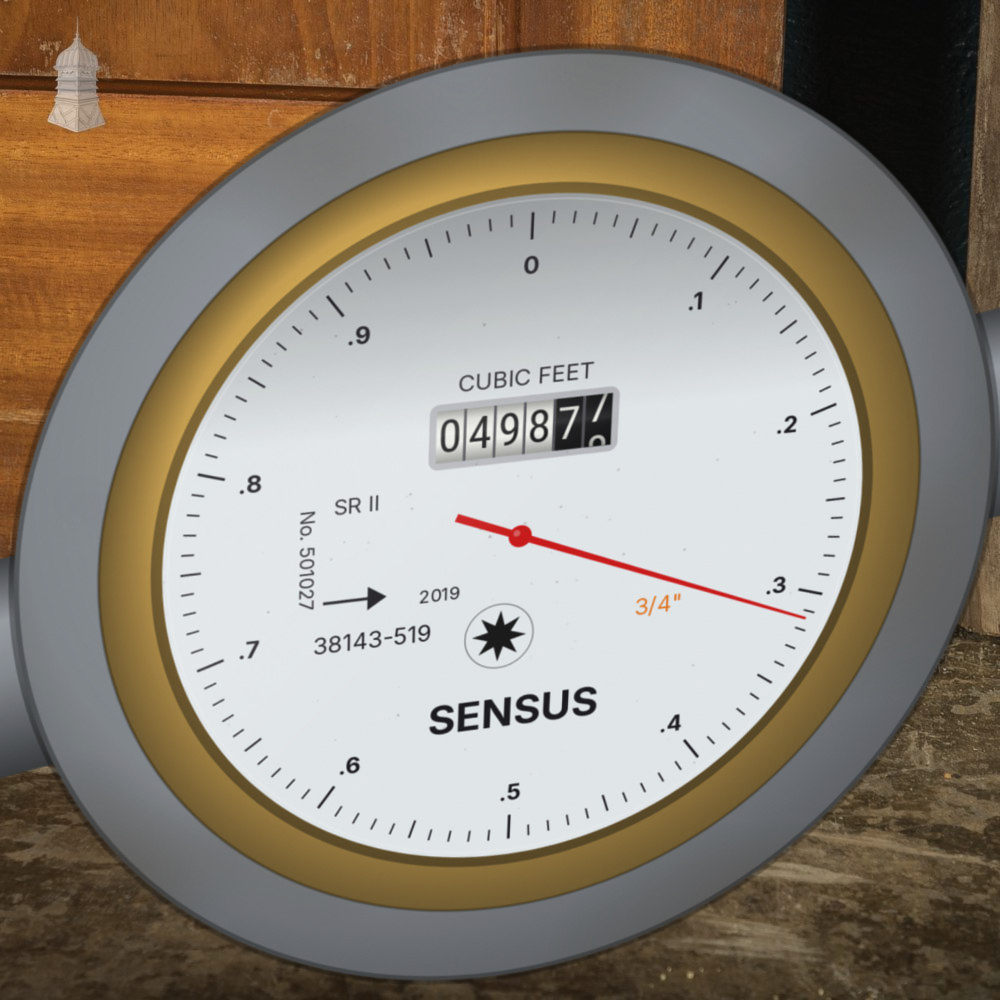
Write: ft³ 49877.31
